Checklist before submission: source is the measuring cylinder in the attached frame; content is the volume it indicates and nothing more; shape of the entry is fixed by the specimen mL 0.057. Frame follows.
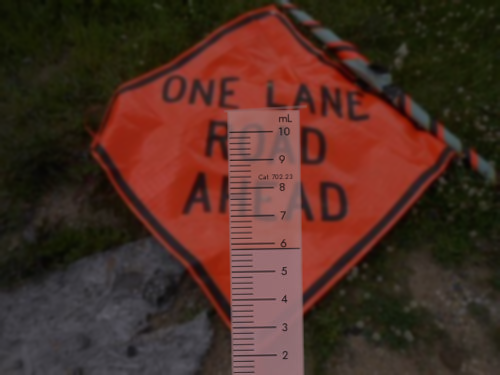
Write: mL 5.8
